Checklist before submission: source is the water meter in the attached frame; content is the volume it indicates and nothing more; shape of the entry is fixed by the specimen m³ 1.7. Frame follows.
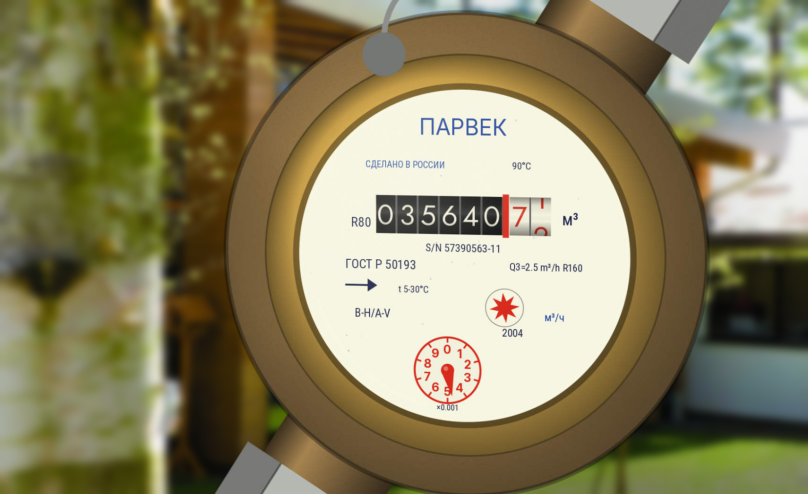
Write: m³ 35640.714
